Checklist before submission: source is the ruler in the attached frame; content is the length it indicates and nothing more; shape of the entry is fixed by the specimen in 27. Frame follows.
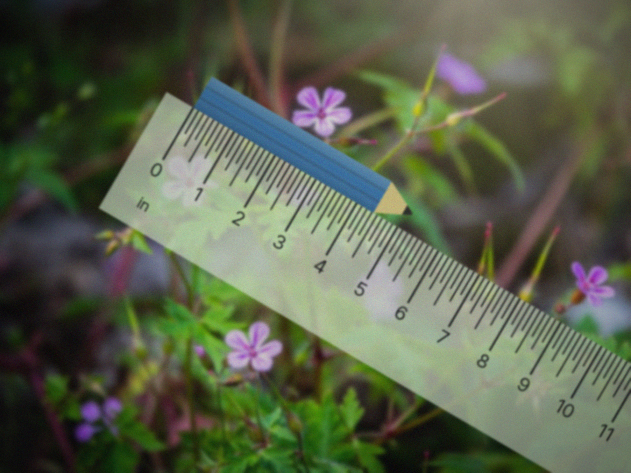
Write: in 5.125
